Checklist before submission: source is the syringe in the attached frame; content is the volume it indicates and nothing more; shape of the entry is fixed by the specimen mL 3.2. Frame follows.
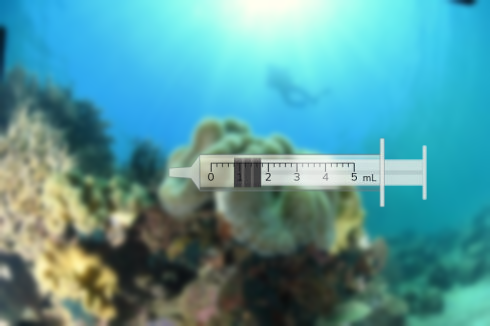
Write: mL 0.8
